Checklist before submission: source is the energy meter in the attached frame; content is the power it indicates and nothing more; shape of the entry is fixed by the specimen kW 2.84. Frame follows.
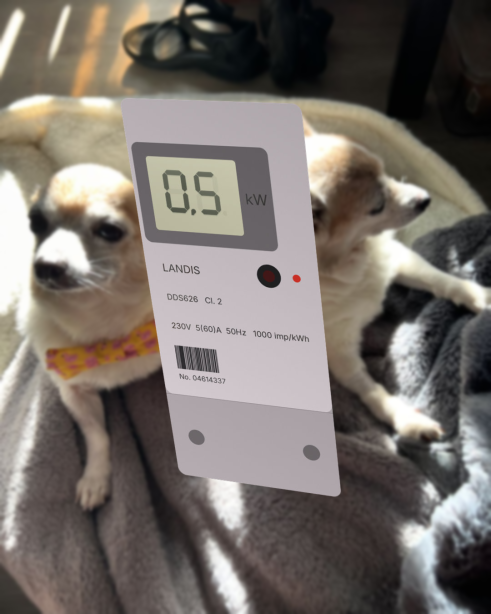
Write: kW 0.5
